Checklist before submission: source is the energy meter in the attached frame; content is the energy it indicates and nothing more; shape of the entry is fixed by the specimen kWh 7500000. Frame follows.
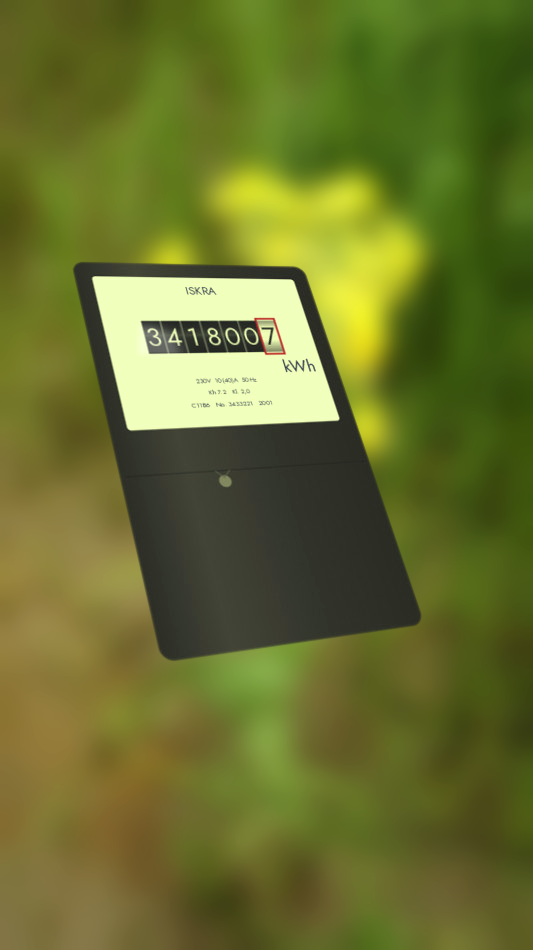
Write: kWh 341800.7
